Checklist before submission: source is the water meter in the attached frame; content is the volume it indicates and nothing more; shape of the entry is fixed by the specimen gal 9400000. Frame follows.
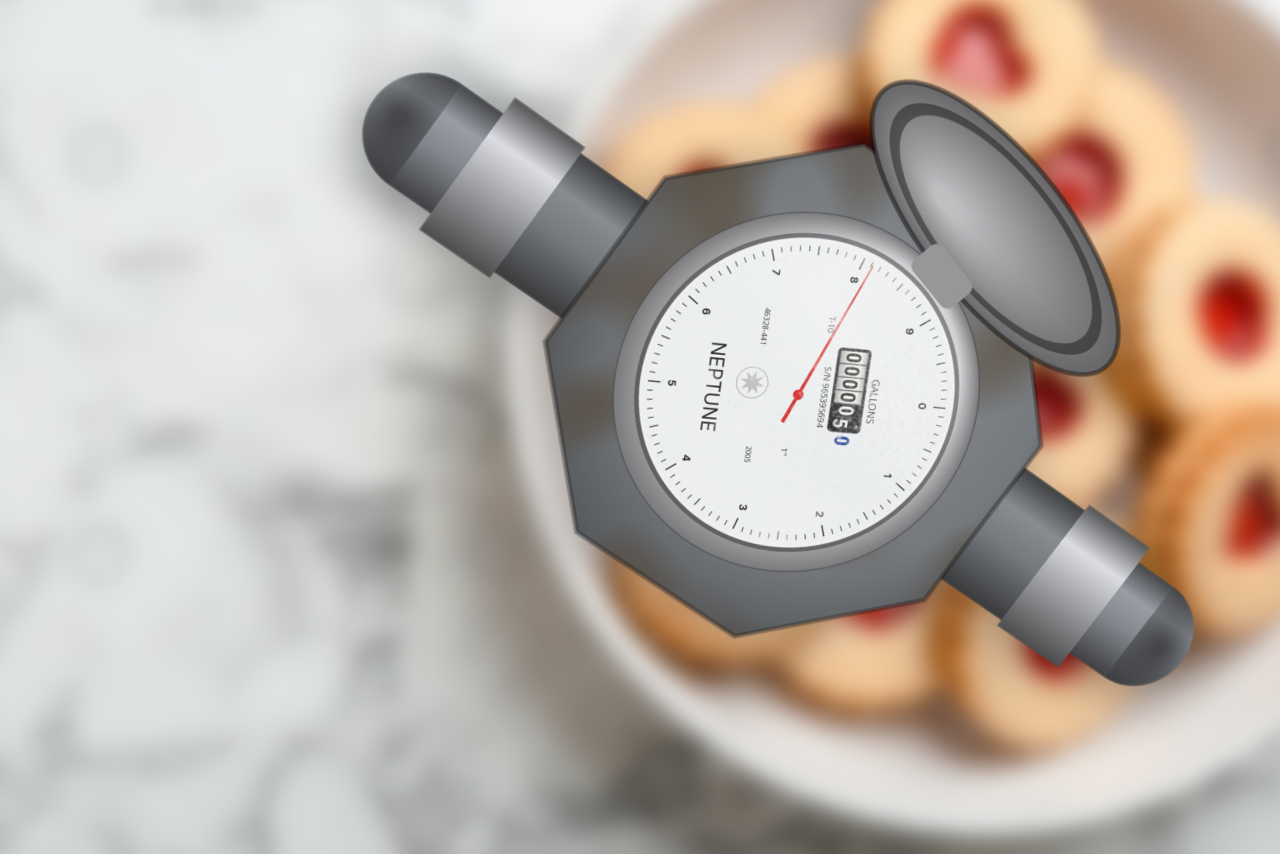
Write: gal 48.1
